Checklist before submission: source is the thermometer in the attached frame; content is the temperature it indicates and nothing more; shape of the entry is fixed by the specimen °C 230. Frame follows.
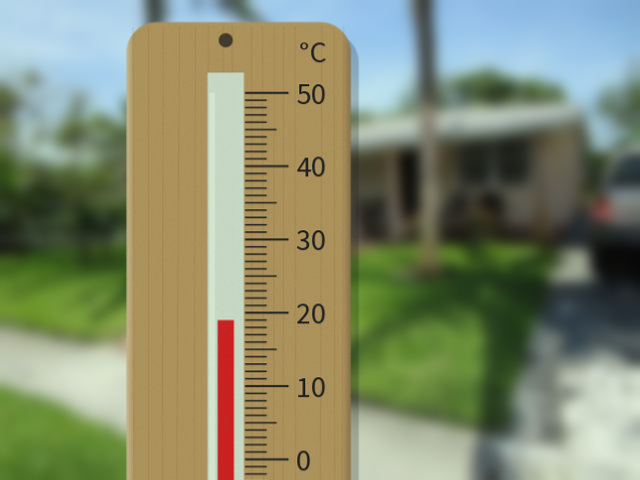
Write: °C 19
